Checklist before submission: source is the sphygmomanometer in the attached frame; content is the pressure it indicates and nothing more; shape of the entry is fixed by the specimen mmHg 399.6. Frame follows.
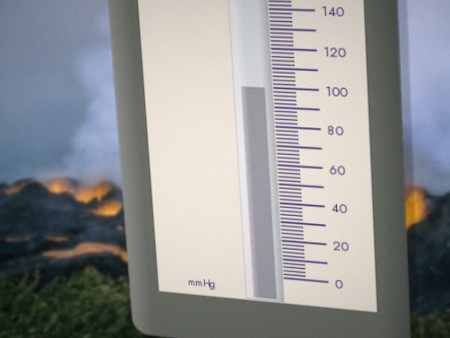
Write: mmHg 100
